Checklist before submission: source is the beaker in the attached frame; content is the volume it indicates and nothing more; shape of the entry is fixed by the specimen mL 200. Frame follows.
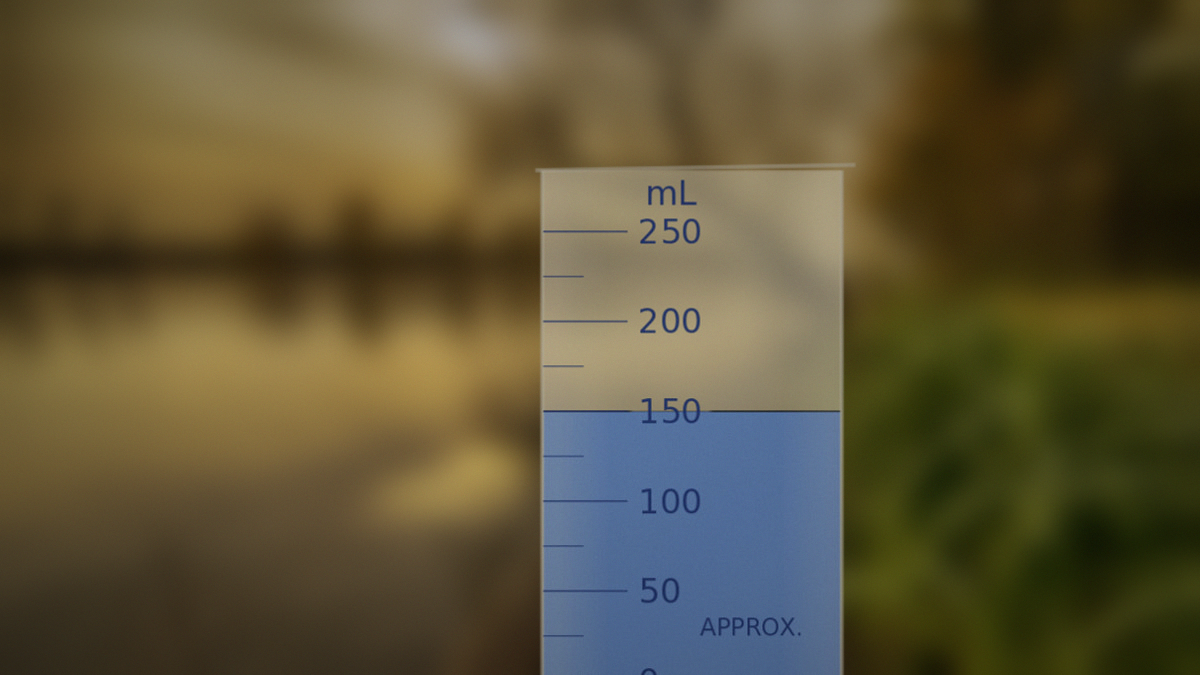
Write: mL 150
